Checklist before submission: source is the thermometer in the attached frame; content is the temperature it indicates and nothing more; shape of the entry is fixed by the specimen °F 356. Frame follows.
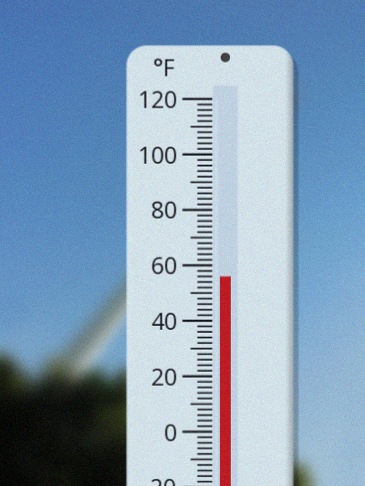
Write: °F 56
